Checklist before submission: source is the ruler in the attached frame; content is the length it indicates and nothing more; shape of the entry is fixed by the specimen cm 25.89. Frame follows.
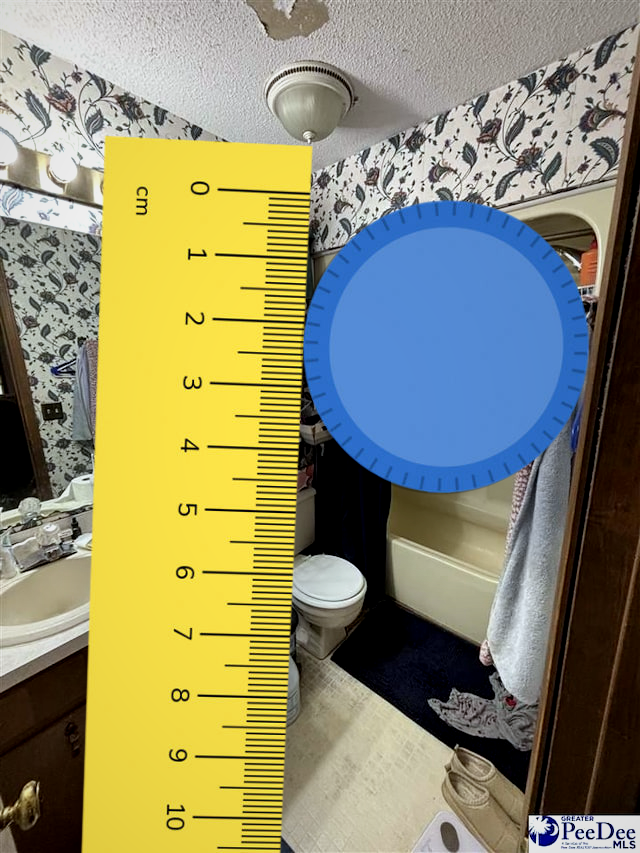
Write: cm 4.6
